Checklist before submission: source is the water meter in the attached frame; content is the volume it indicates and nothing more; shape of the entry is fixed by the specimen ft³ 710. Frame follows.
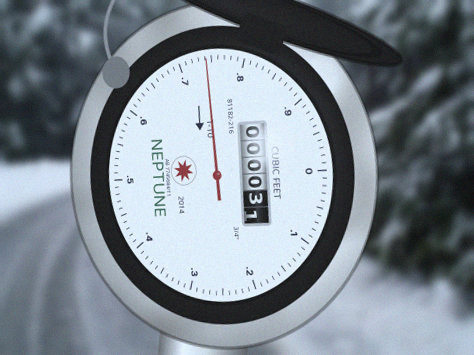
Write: ft³ 30.74
